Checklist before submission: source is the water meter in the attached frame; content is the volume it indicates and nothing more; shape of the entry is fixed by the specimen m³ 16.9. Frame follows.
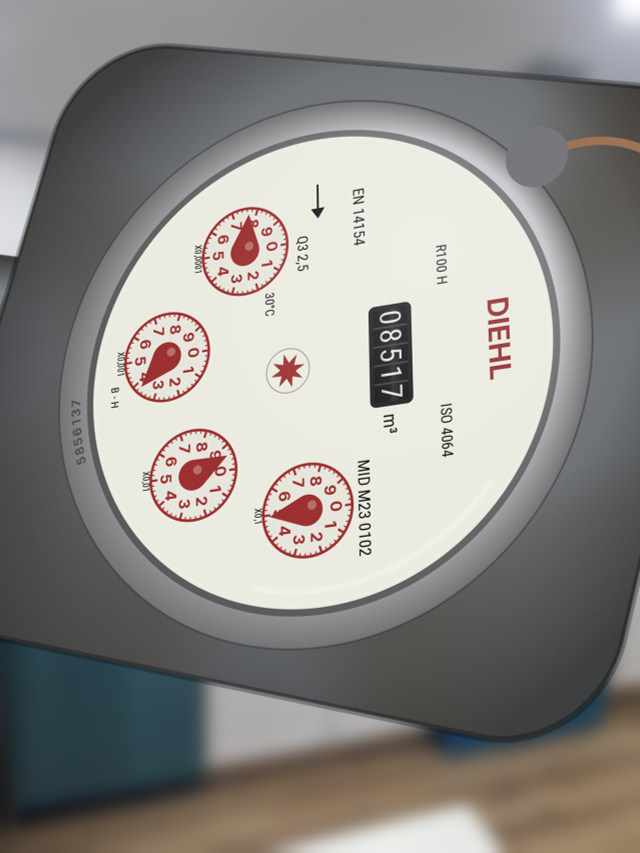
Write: m³ 8517.4937
